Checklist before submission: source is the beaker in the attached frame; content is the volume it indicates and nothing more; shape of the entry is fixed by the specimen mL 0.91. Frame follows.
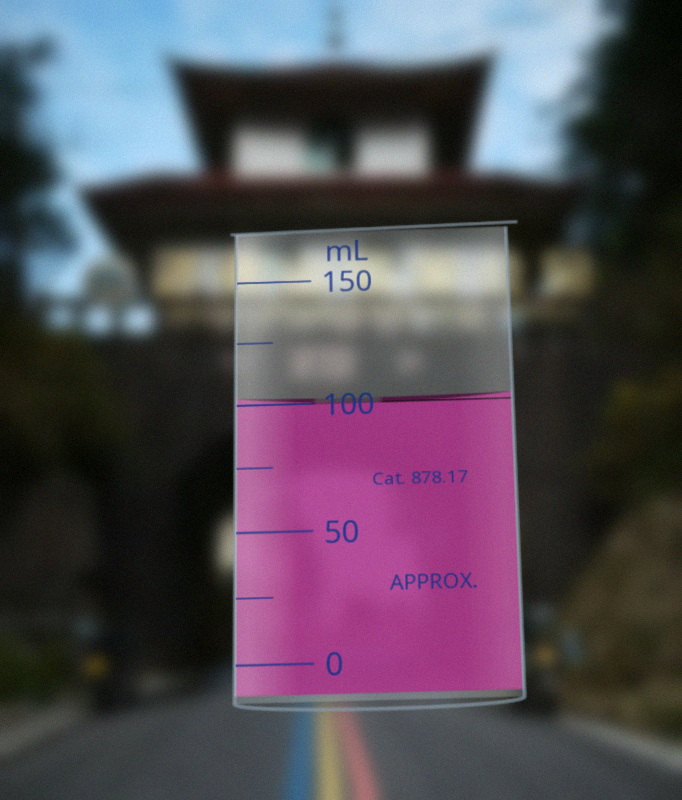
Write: mL 100
